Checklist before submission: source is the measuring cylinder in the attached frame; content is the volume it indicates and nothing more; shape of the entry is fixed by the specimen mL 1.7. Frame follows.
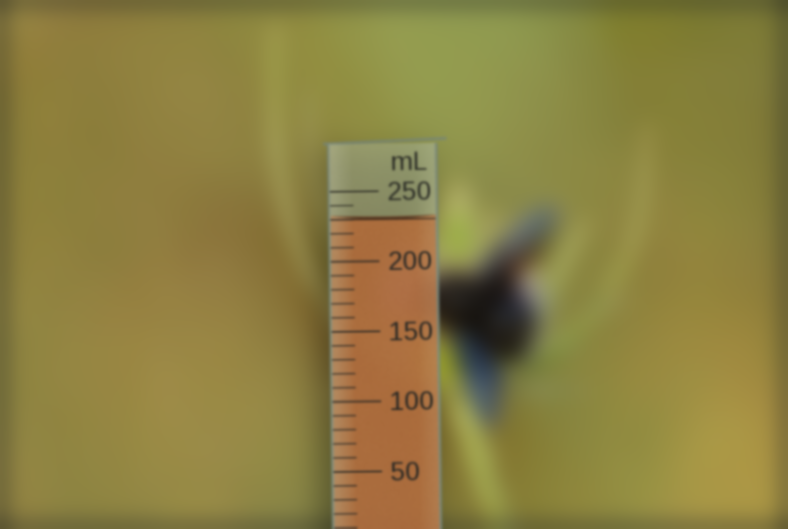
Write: mL 230
